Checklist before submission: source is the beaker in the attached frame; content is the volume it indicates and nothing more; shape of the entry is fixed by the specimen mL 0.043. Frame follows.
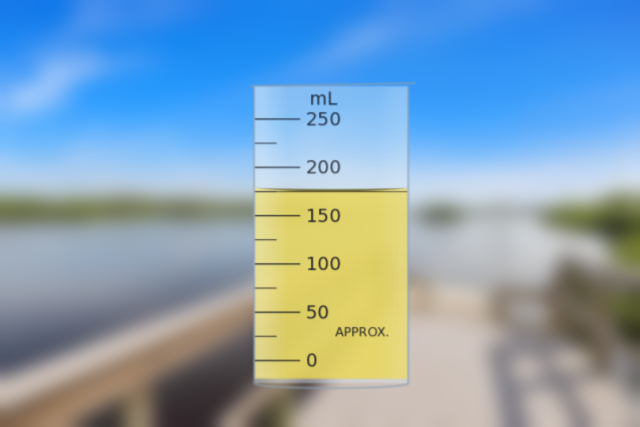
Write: mL 175
